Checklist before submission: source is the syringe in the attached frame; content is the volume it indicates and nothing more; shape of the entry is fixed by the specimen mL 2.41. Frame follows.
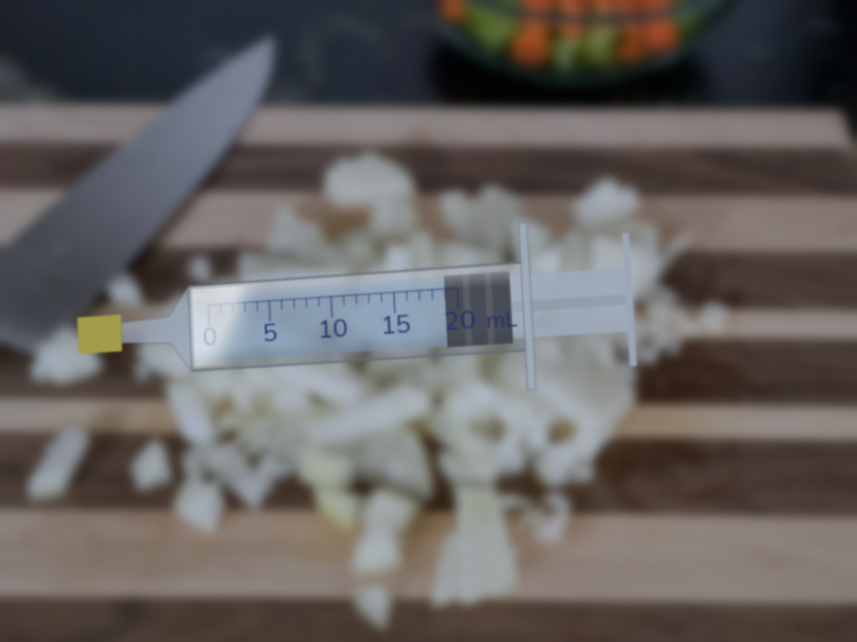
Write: mL 19
